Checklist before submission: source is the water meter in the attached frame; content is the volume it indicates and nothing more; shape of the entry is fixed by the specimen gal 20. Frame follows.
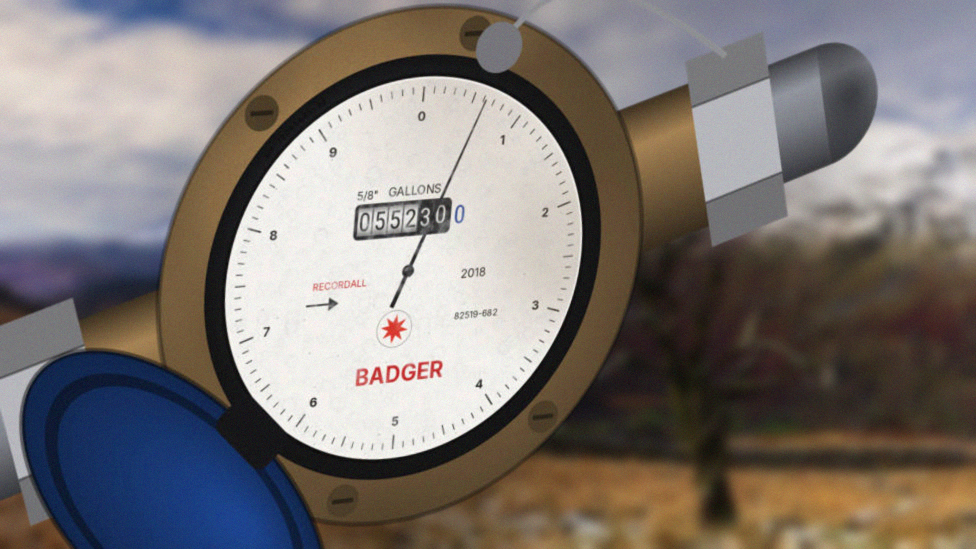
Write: gal 552300.6
